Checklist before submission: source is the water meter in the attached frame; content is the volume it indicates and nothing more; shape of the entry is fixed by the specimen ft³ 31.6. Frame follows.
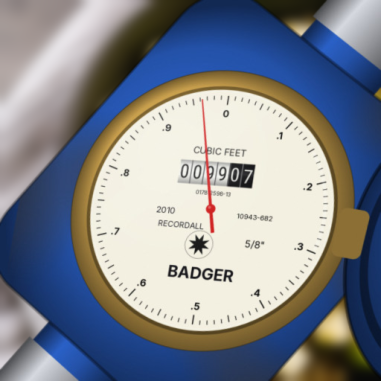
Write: ft³ 9906.96
